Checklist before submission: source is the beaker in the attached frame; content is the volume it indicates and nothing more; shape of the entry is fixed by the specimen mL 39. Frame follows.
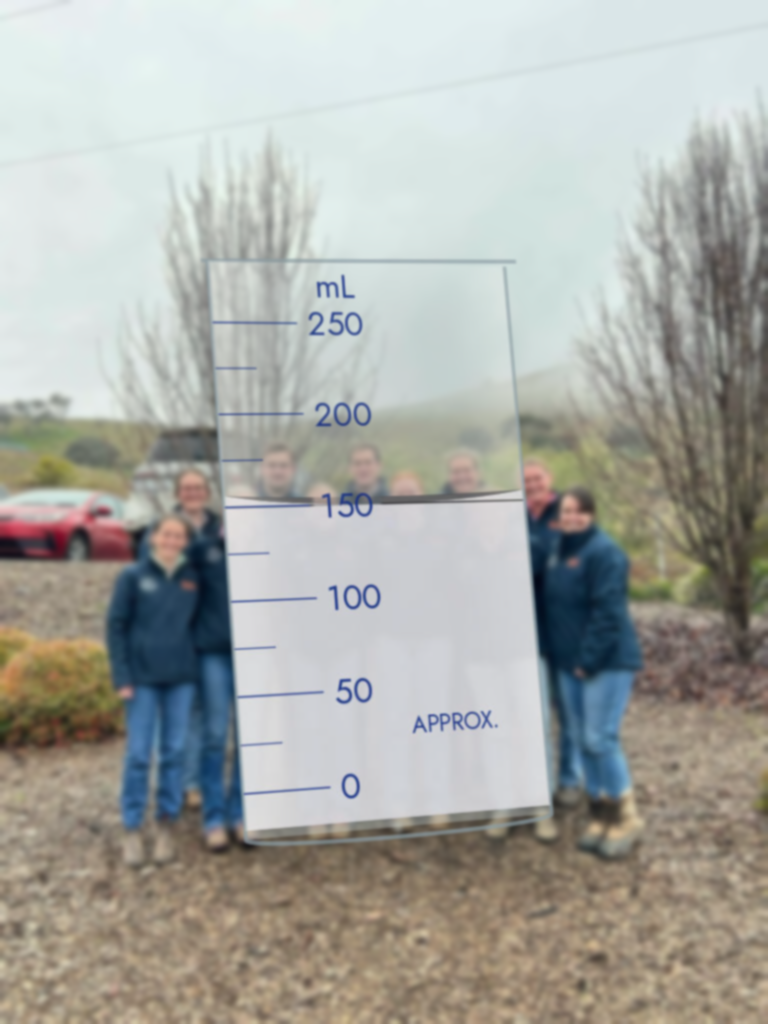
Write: mL 150
